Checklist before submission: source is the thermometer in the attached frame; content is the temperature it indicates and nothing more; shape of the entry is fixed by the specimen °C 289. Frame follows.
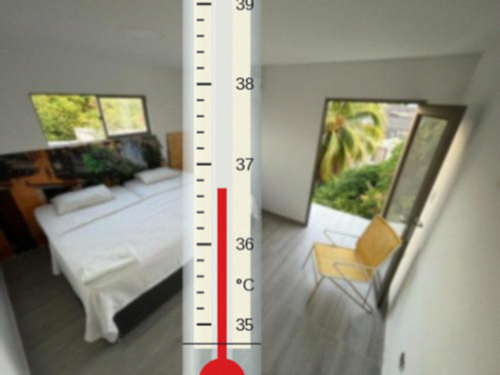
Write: °C 36.7
